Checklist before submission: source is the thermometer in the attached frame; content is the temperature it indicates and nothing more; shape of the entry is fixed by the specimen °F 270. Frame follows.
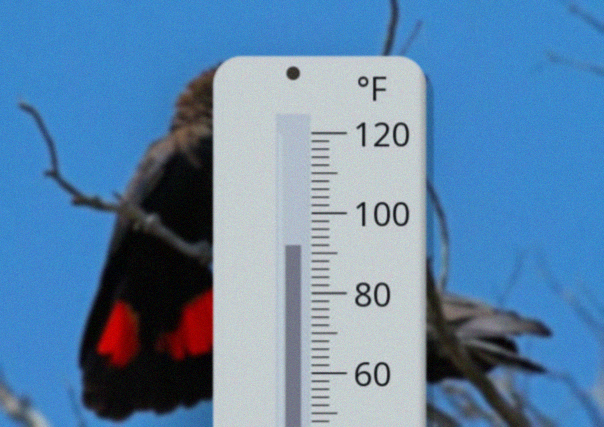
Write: °F 92
